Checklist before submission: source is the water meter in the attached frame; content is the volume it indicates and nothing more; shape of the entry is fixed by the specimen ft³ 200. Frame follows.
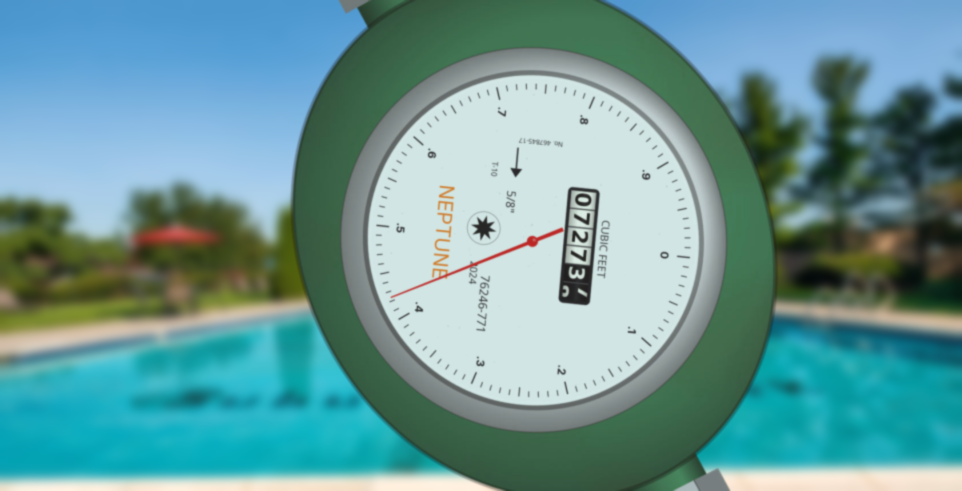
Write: ft³ 72737.42
